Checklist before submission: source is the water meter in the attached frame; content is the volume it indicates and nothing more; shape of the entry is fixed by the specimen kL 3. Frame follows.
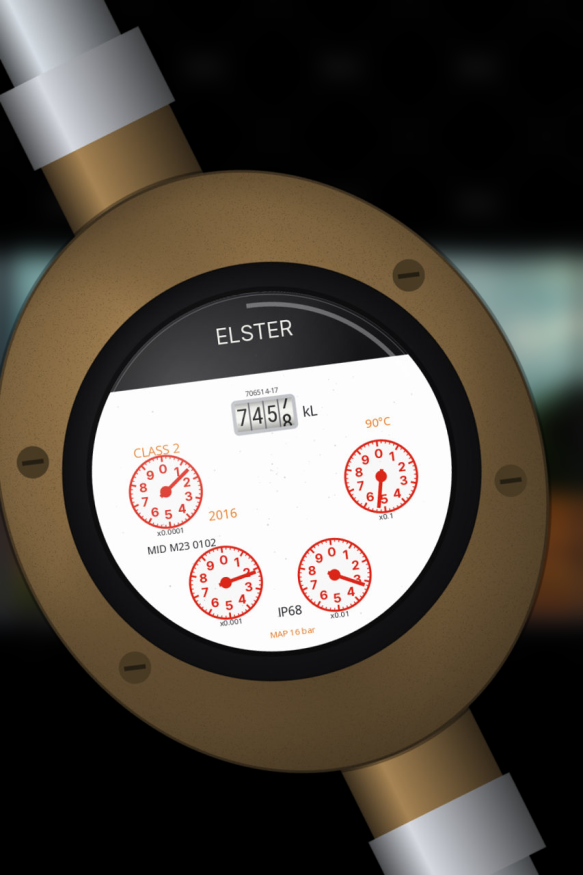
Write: kL 7457.5321
